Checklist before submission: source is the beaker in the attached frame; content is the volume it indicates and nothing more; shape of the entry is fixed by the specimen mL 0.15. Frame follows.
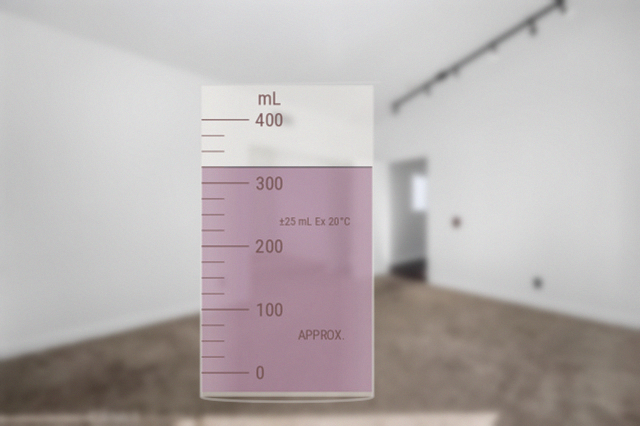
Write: mL 325
